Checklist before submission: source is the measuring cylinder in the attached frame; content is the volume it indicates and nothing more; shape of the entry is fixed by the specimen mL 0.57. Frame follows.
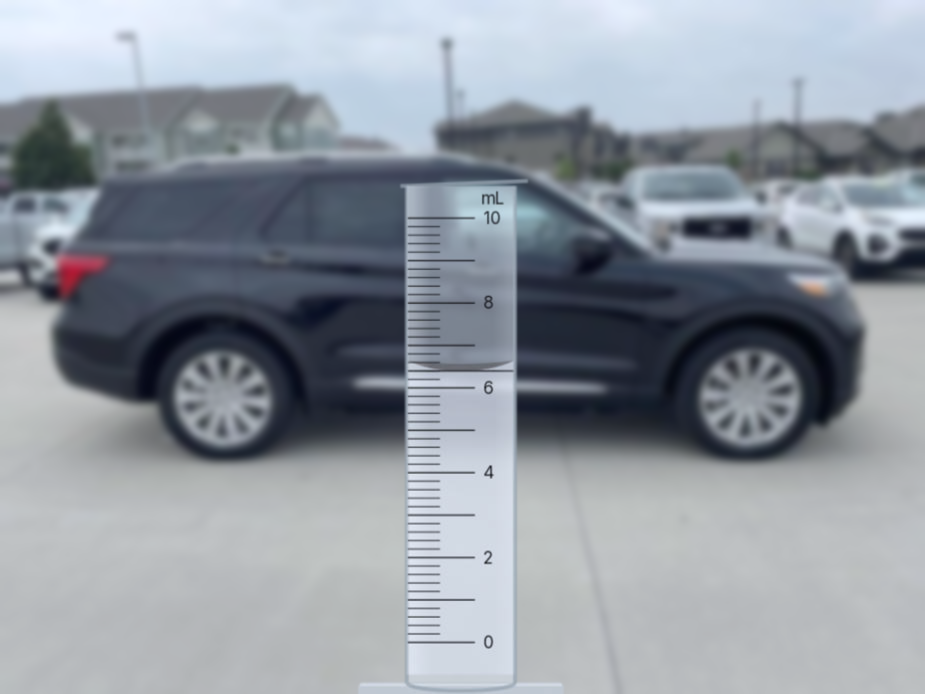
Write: mL 6.4
